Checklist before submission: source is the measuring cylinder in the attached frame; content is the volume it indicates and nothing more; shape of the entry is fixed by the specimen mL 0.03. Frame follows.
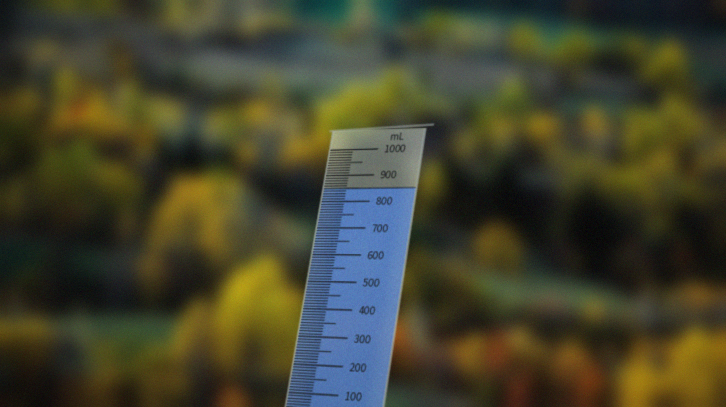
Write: mL 850
